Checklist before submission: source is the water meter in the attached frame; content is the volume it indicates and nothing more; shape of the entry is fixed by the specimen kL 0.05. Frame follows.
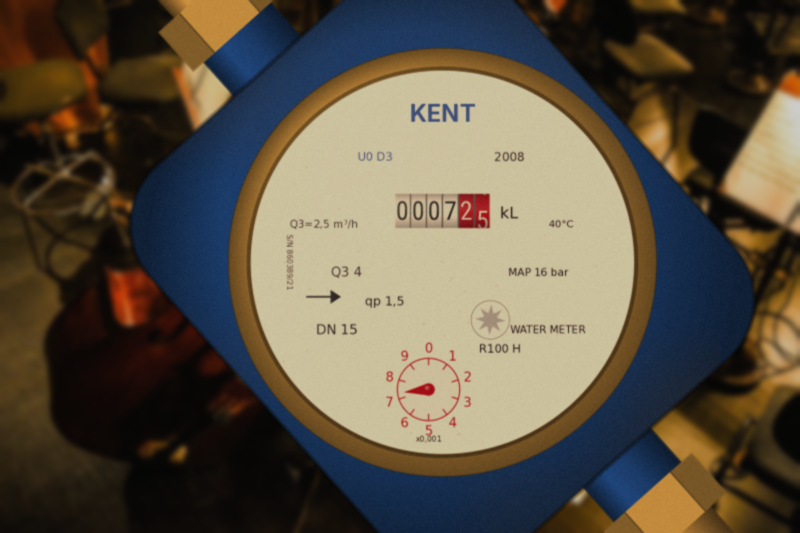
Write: kL 7.247
